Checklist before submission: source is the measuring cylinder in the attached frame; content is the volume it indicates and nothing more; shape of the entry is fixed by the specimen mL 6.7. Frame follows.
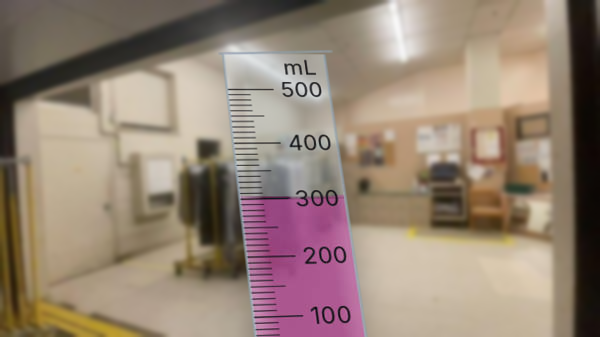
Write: mL 300
